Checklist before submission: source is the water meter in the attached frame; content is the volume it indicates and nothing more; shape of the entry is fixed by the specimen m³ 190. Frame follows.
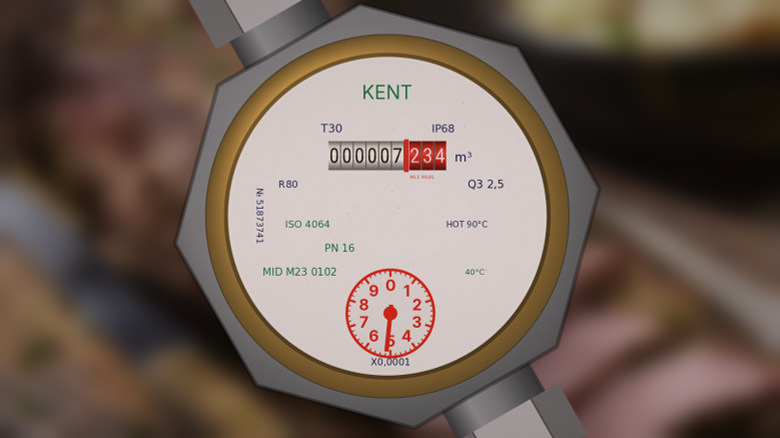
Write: m³ 7.2345
